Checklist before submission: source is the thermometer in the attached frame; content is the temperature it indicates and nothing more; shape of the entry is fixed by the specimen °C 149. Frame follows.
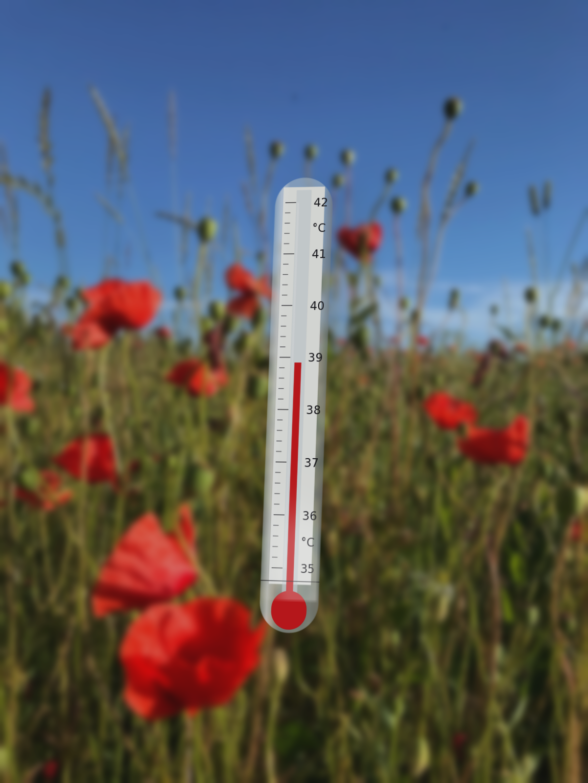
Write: °C 38.9
